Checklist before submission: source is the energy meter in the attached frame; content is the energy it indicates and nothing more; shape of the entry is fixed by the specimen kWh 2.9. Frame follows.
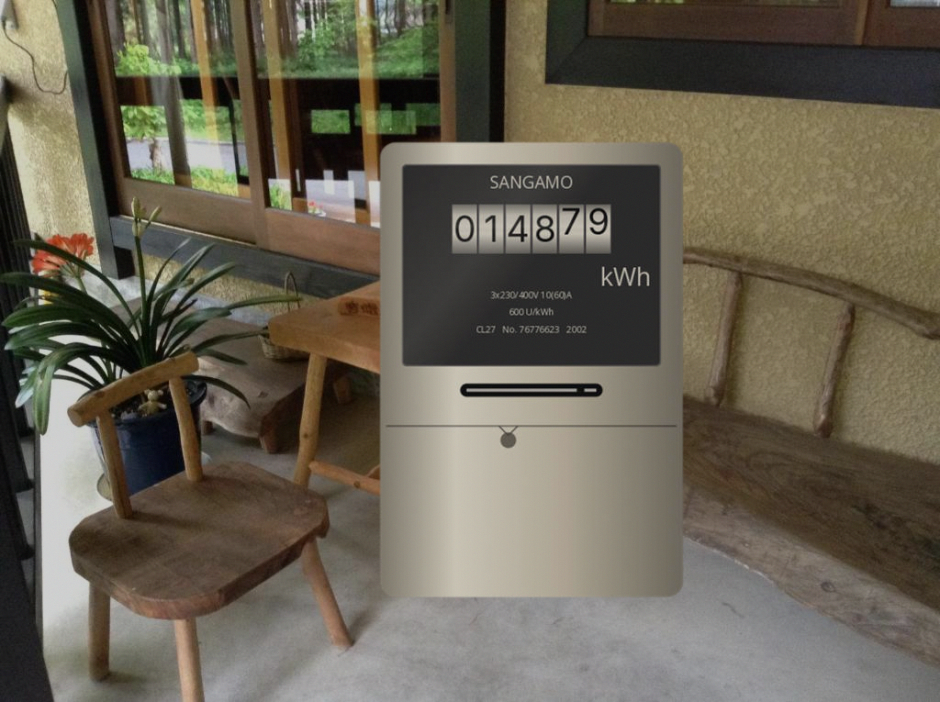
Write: kWh 14879
